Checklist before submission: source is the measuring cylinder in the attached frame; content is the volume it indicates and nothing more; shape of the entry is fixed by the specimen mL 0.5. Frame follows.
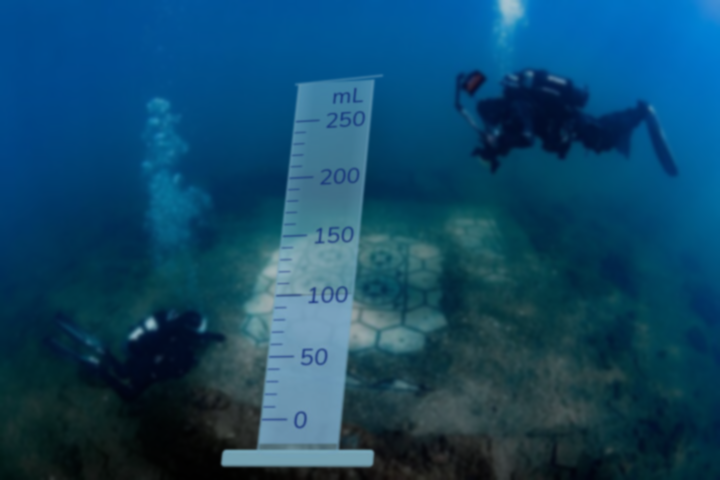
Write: mL 100
